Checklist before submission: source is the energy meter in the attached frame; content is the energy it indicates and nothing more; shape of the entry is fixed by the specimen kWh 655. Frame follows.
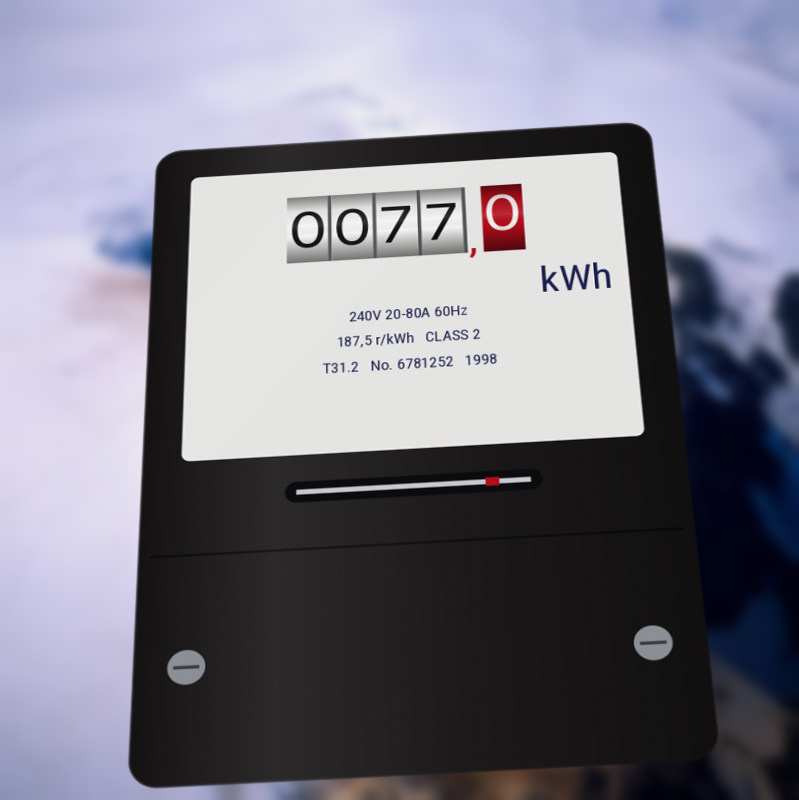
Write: kWh 77.0
